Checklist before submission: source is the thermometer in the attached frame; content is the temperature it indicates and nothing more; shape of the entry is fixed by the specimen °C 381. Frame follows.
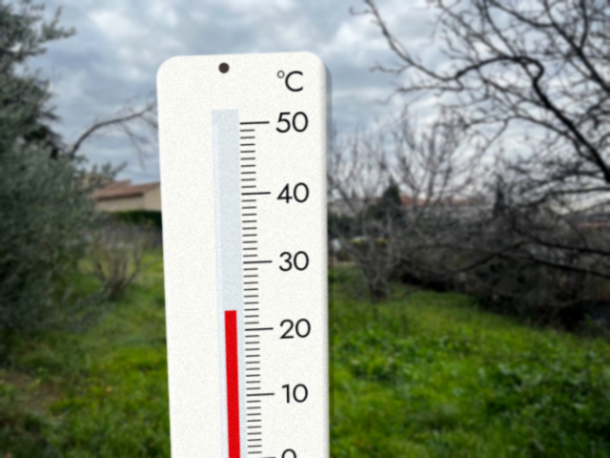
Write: °C 23
